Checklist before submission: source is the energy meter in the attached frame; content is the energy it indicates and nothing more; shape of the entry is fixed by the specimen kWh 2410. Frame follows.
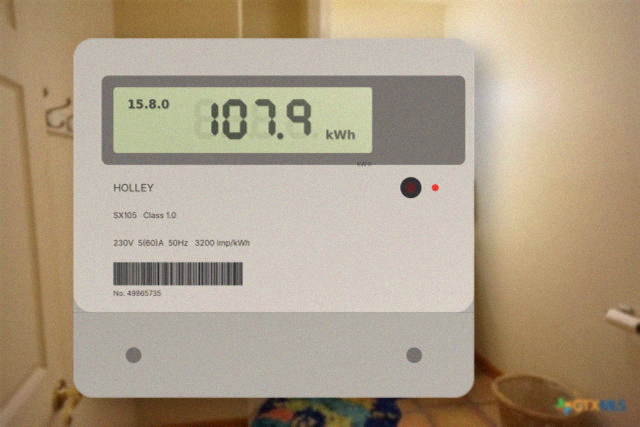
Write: kWh 107.9
